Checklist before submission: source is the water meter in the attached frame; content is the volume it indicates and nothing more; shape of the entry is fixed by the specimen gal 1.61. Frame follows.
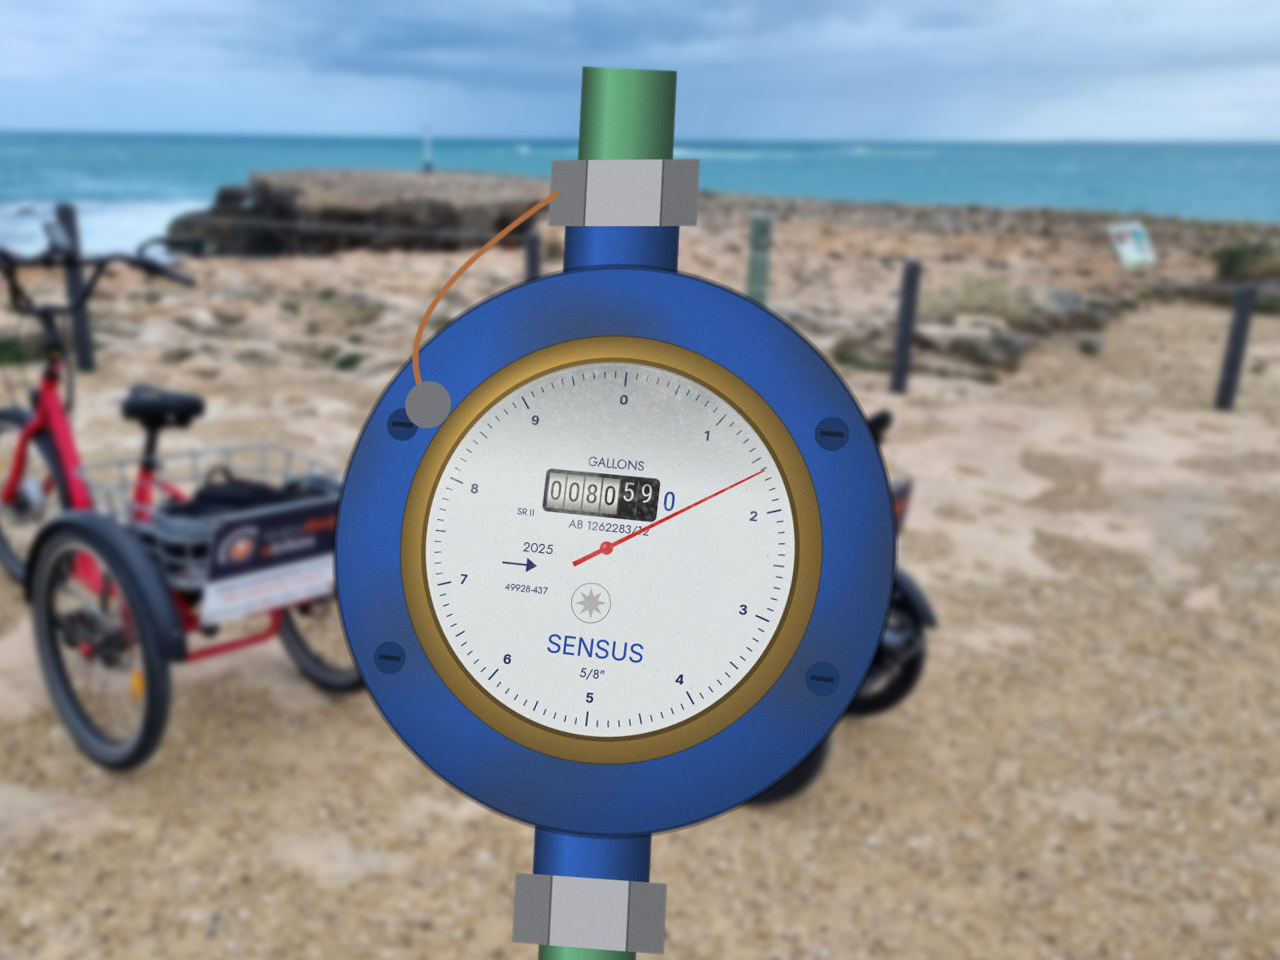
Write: gal 80591.6
